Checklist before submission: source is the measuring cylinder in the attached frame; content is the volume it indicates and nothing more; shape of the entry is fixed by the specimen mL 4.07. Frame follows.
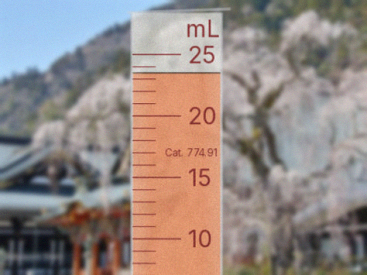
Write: mL 23.5
